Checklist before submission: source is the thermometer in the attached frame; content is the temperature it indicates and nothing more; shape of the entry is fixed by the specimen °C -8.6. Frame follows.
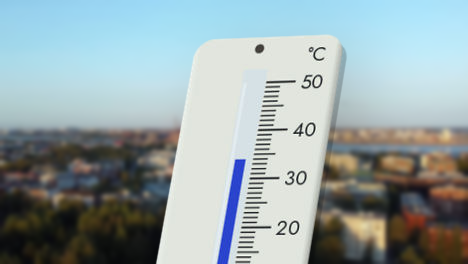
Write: °C 34
